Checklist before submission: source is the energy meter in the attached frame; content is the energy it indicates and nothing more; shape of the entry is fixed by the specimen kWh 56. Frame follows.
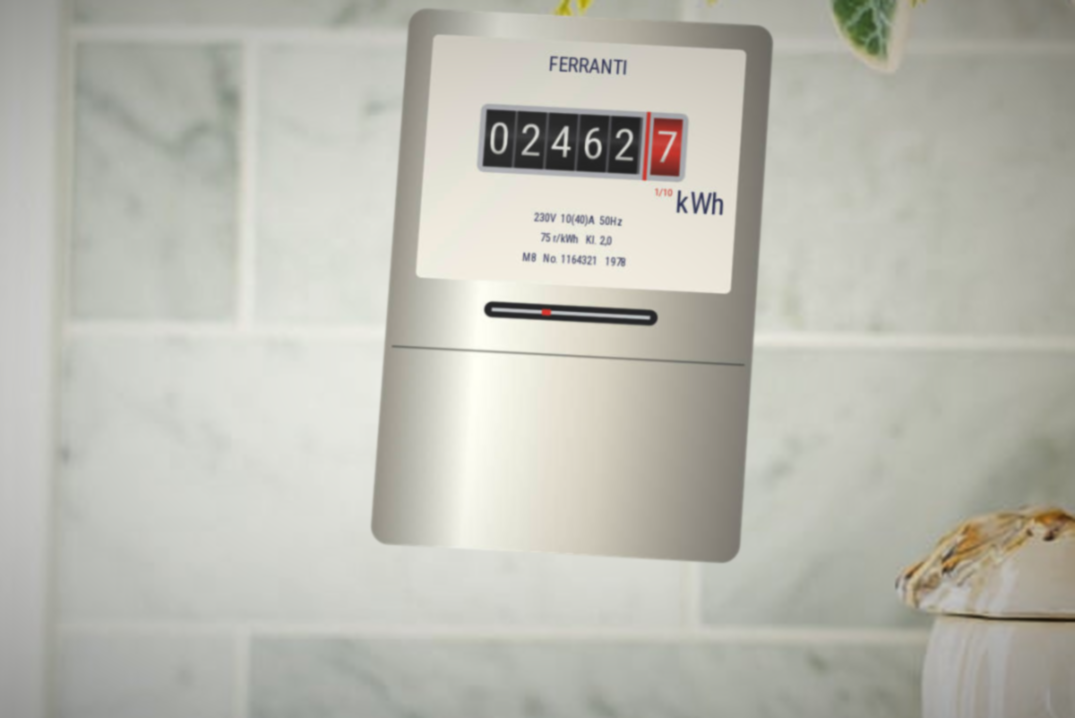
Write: kWh 2462.7
